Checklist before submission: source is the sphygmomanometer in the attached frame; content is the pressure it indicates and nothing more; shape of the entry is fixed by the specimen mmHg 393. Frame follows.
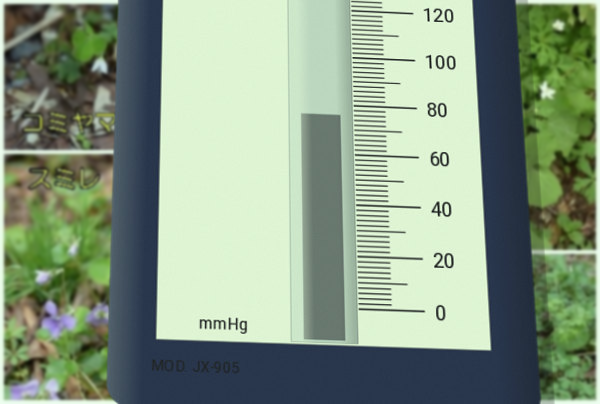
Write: mmHg 76
